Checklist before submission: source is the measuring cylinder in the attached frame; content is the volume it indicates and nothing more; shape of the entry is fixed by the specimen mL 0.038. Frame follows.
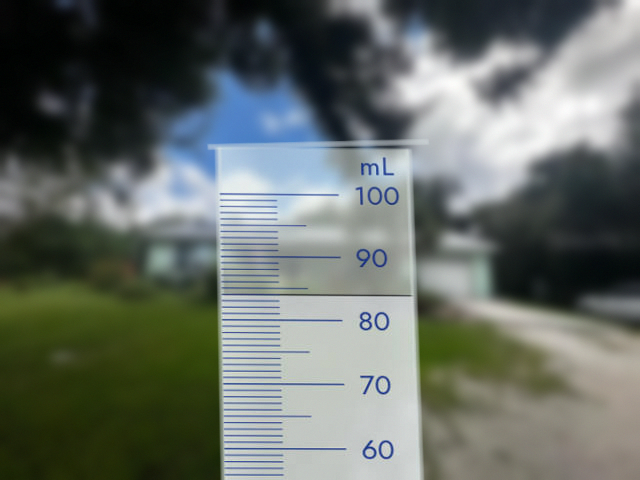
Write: mL 84
